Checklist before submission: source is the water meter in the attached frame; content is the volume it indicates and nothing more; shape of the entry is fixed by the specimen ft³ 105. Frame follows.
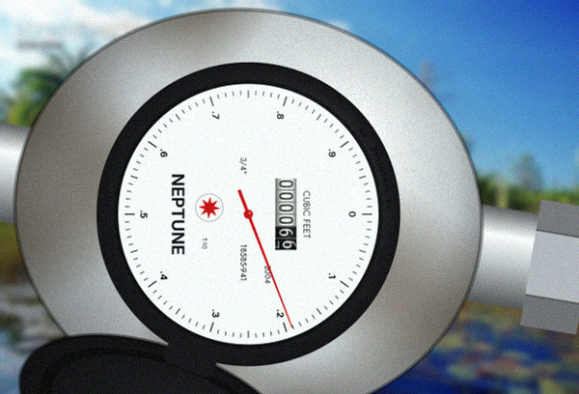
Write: ft³ 66.19
